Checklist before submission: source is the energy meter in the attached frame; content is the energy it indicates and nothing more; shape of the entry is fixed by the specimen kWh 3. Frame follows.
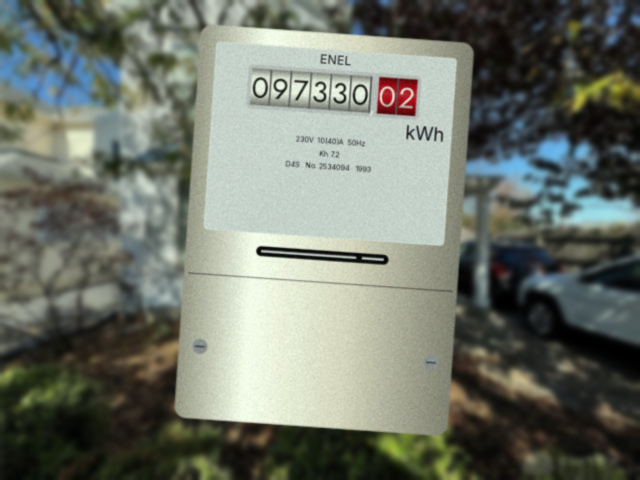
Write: kWh 97330.02
